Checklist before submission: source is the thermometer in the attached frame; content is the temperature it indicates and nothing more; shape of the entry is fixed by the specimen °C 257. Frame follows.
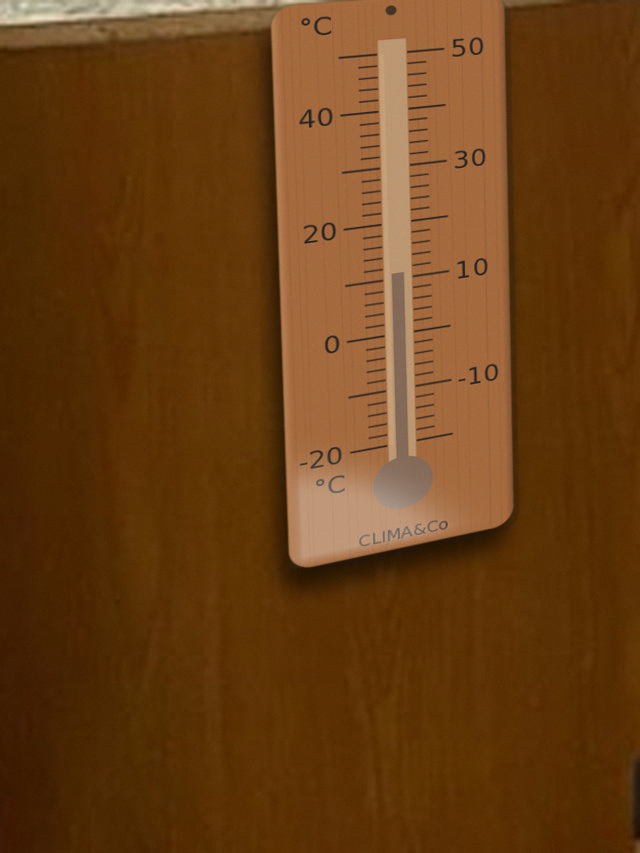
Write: °C 11
